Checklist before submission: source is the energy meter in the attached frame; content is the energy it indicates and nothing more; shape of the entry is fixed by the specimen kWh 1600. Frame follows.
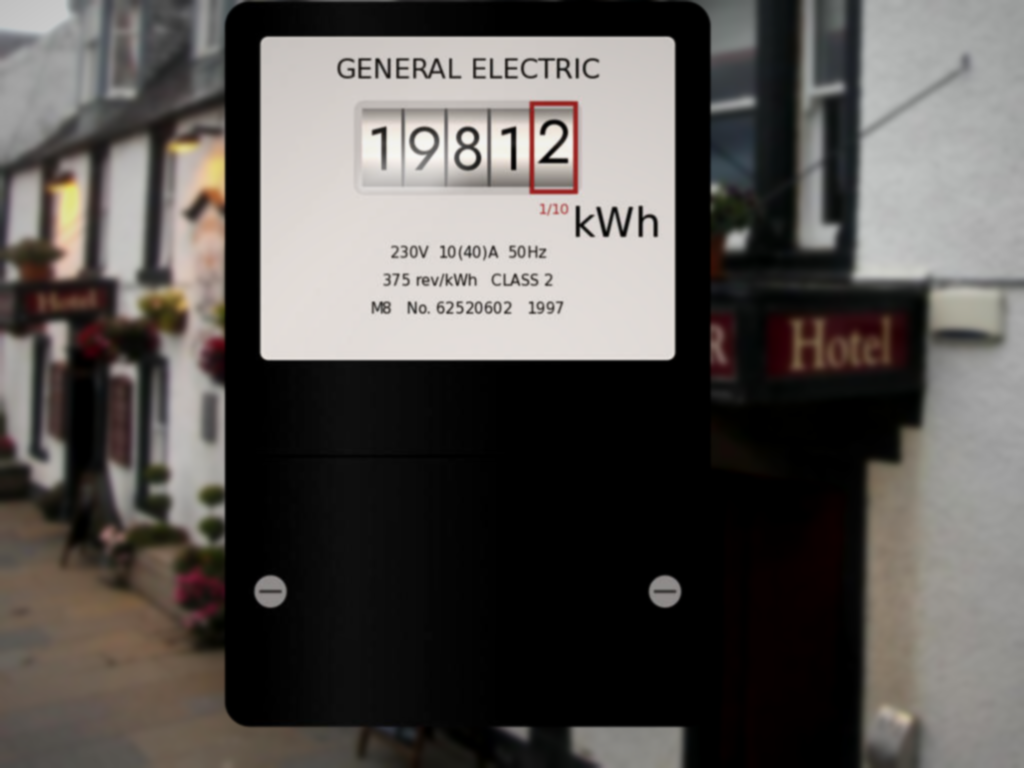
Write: kWh 1981.2
